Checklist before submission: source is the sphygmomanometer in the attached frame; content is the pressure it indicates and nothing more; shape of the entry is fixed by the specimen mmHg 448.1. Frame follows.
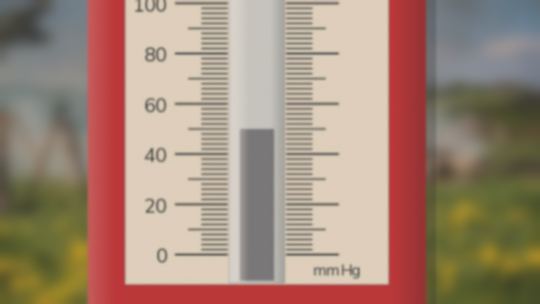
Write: mmHg 50
